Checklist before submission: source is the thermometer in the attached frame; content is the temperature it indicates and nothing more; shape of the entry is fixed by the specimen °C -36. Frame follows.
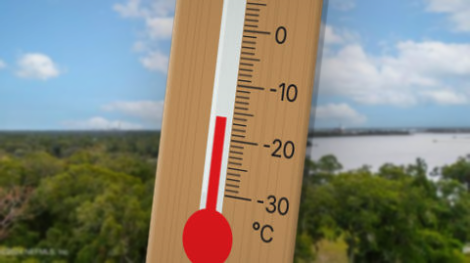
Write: °C -16
